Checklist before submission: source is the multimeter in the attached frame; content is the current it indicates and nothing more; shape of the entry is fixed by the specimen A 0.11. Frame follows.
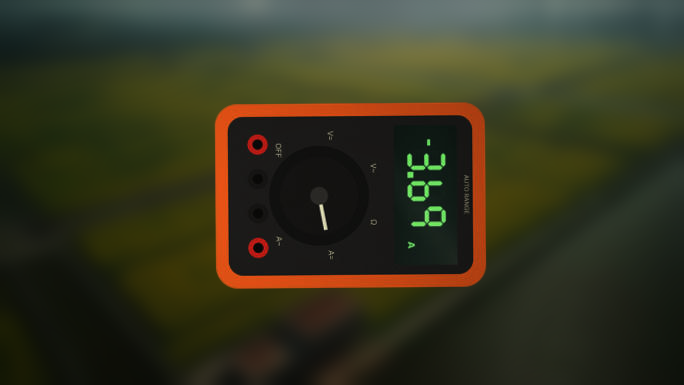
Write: A -3.69
